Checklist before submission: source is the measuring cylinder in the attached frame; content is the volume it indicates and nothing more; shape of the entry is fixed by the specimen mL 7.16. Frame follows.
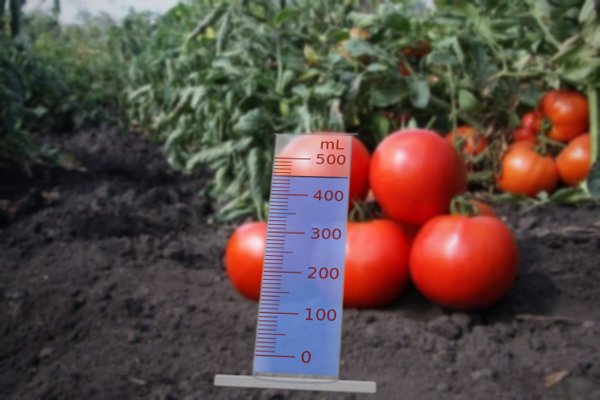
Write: mL 450
